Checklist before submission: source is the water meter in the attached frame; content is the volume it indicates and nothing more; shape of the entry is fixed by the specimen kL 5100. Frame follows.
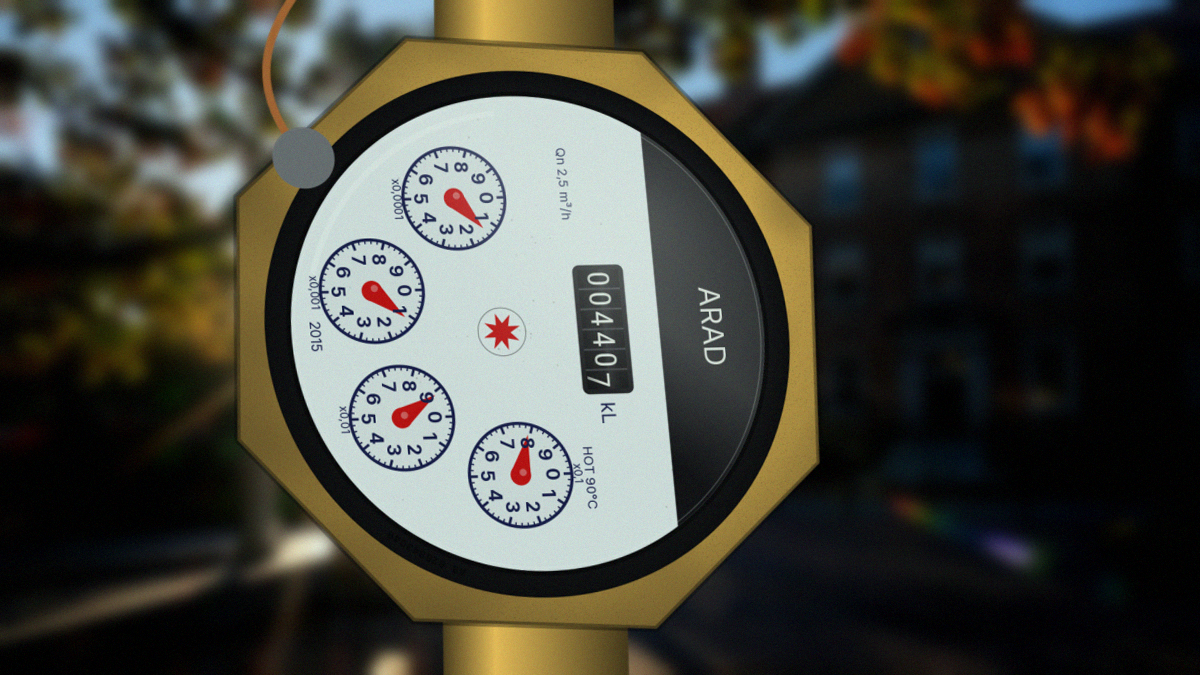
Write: kL 4406.7911
